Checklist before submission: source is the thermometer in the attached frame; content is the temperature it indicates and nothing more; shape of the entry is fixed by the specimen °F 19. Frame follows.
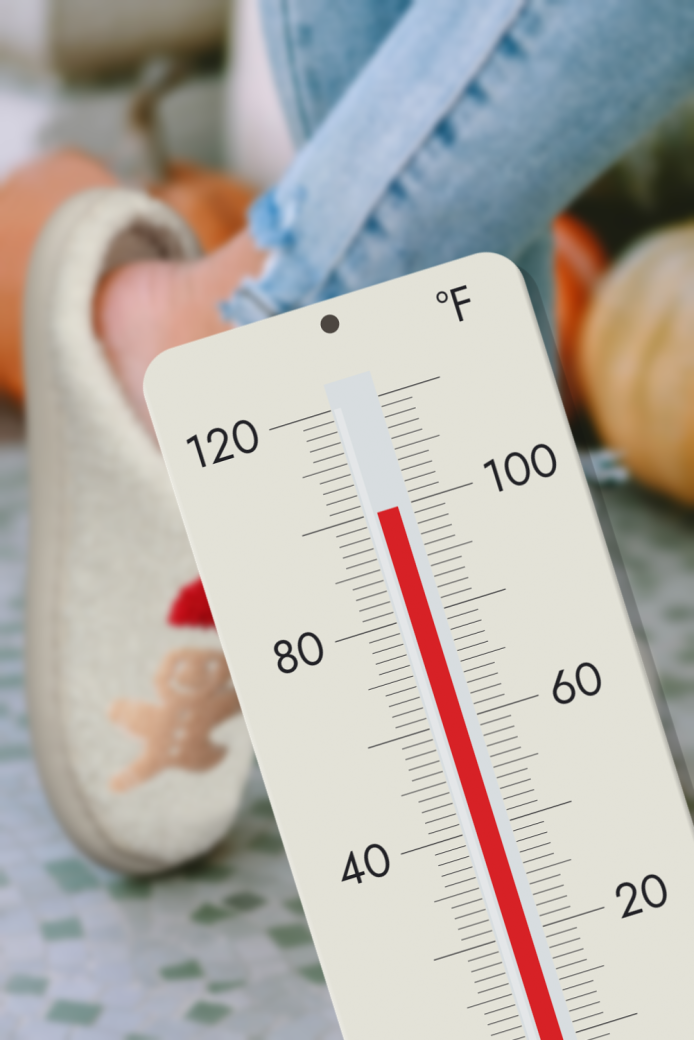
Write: °F 100
